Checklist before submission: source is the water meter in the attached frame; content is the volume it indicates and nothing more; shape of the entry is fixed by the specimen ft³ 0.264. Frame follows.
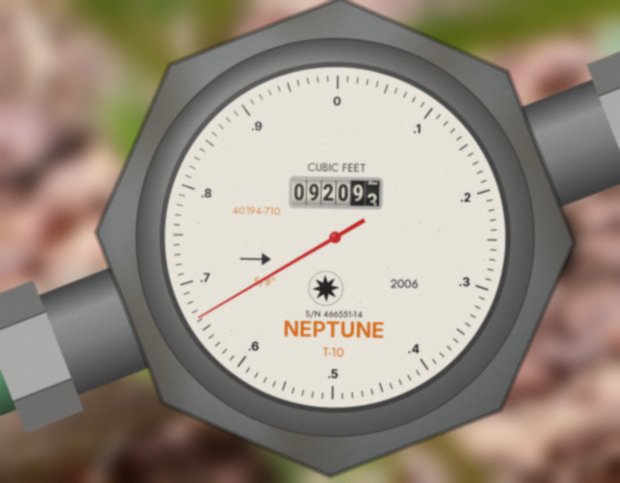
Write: ft³ 92092.66
